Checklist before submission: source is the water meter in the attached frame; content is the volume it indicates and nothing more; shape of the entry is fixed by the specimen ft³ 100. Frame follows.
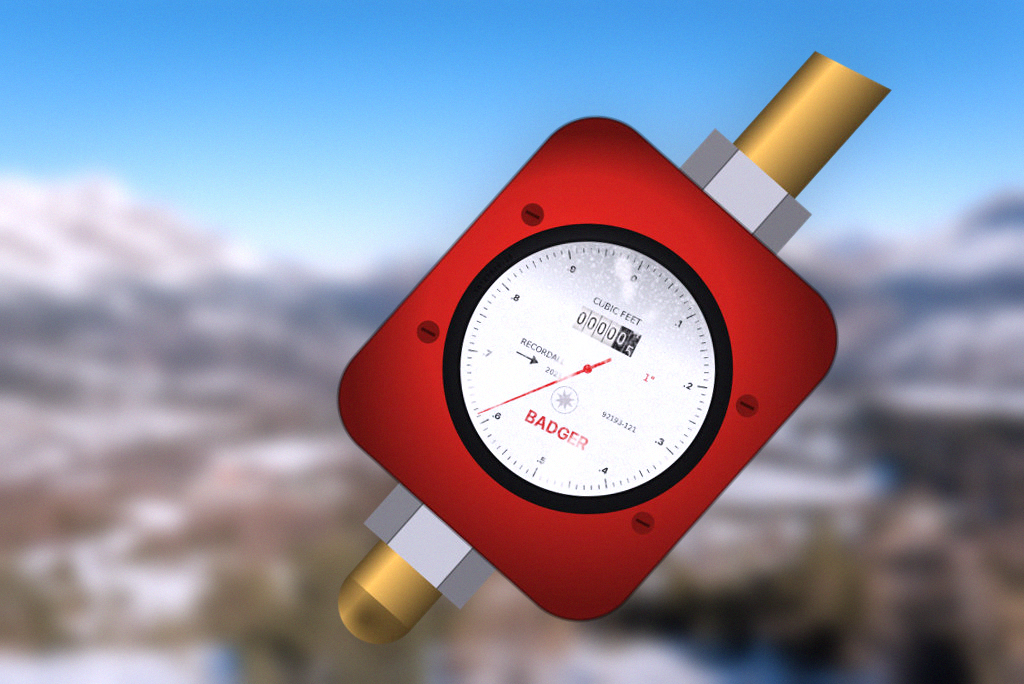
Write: ft³ 4.61
